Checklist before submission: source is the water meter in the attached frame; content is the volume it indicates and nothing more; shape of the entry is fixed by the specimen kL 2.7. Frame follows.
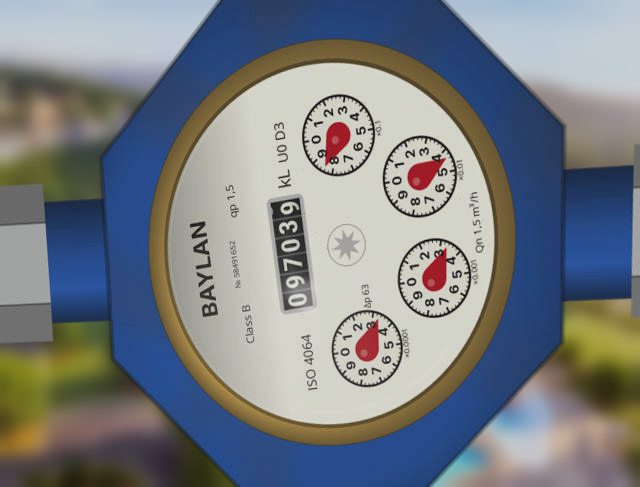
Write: kL 97038.8433
